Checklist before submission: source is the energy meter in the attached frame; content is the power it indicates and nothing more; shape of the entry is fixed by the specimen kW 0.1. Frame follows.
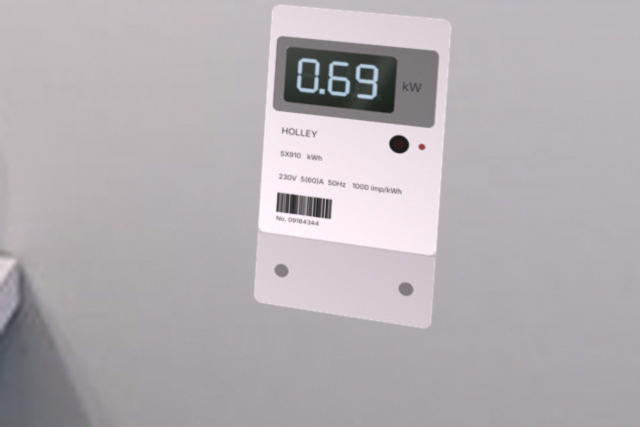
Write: kW 0.69
